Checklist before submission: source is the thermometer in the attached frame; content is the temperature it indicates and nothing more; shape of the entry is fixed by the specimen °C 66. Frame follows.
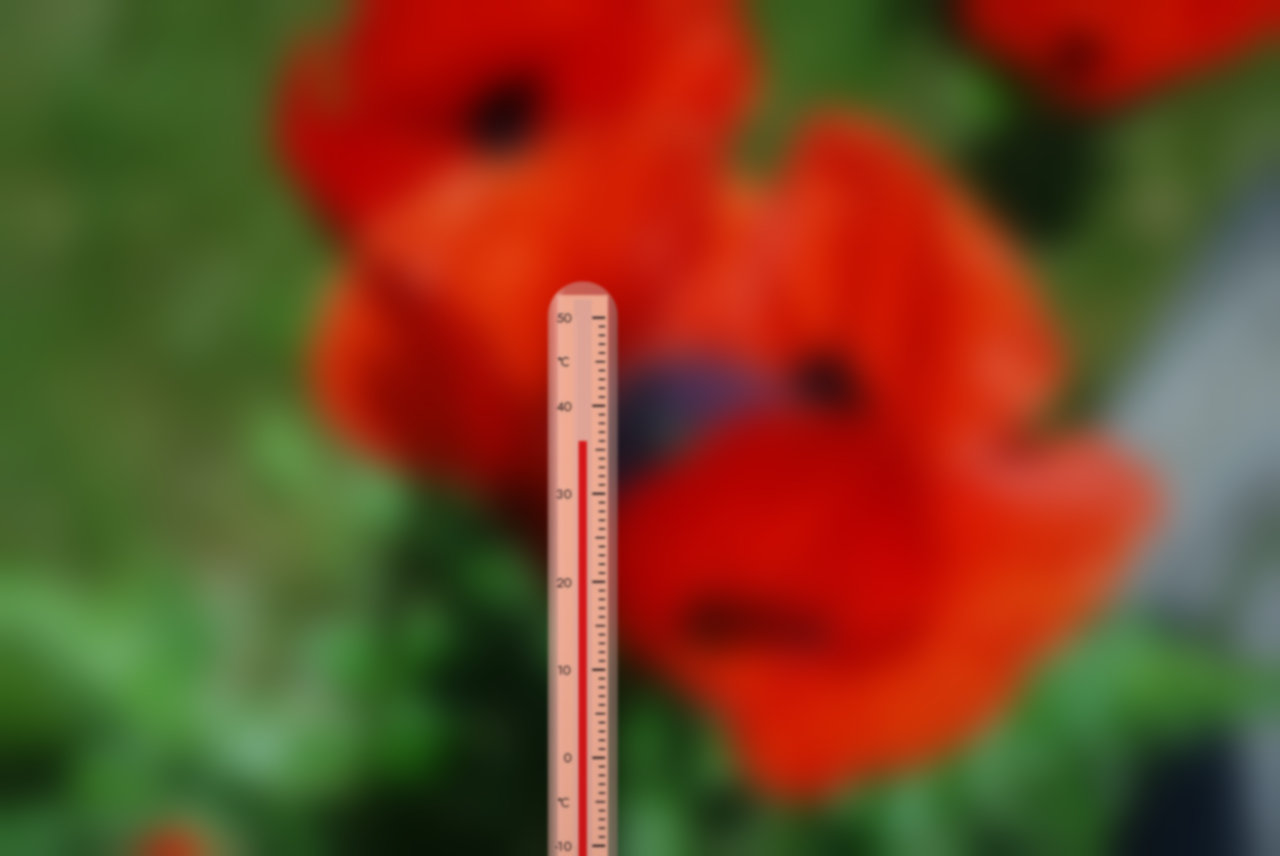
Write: °C 36
